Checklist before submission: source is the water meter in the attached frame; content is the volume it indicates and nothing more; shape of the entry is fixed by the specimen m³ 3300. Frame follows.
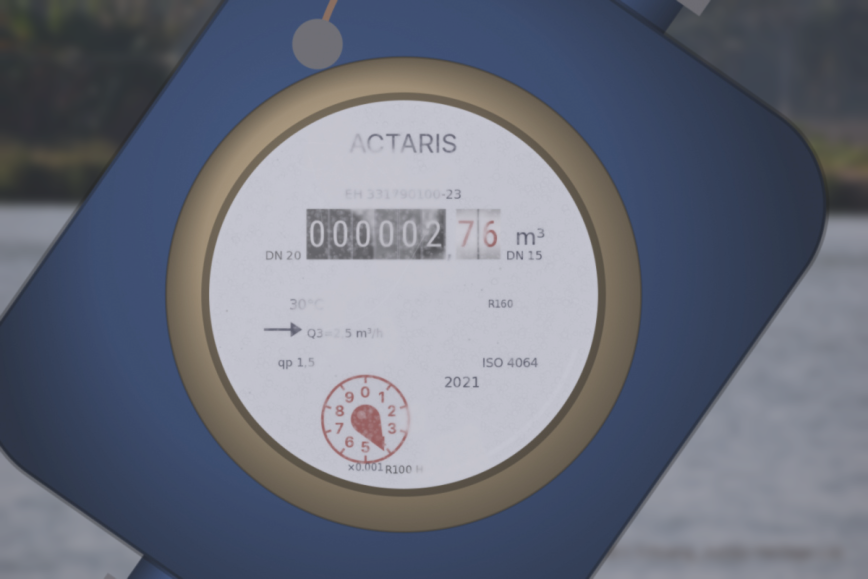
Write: m³ 2.764
